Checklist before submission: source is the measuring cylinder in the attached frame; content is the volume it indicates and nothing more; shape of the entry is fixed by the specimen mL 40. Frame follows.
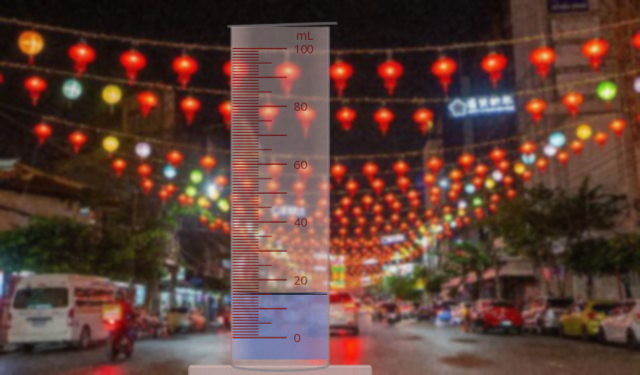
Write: mL 15
